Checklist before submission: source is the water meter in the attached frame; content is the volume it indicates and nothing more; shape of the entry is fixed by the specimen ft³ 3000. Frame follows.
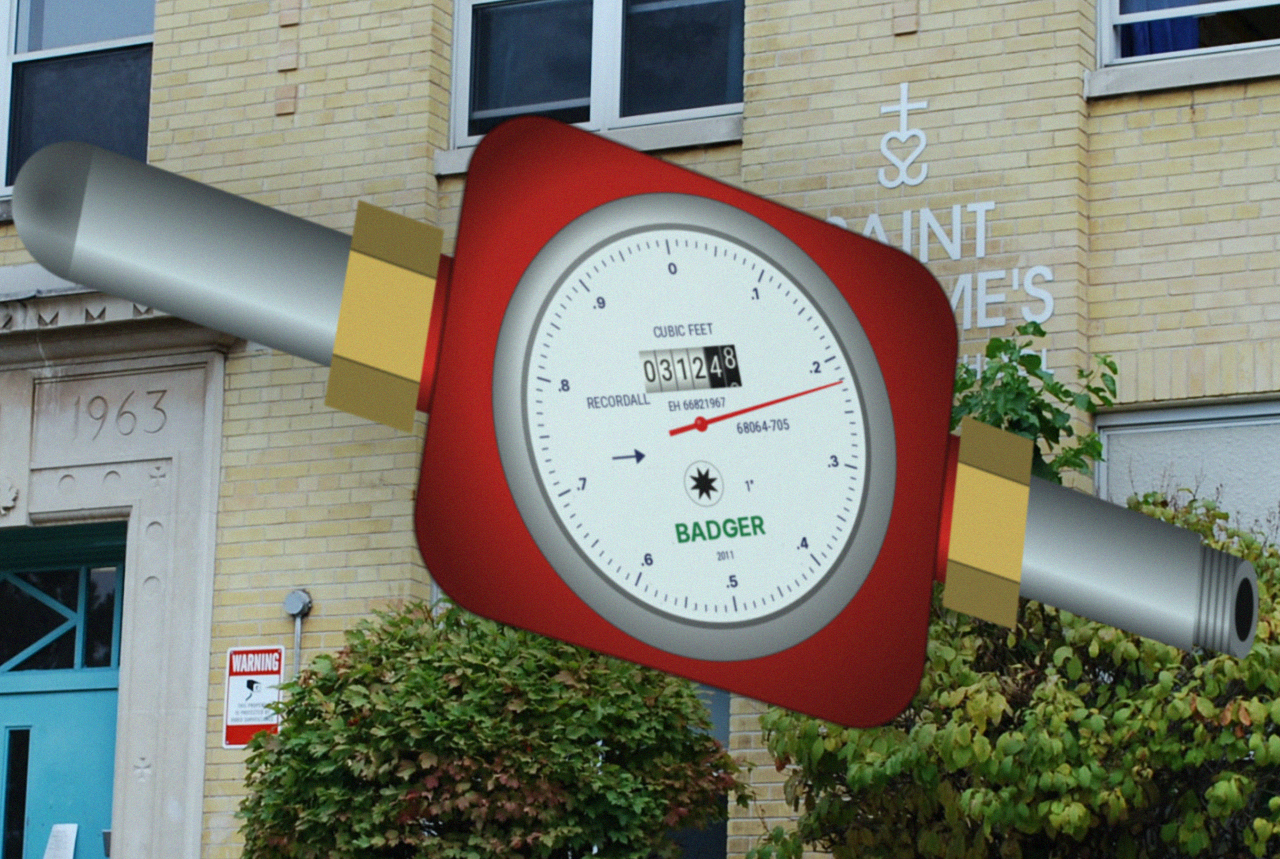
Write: ft³ 31248.22
